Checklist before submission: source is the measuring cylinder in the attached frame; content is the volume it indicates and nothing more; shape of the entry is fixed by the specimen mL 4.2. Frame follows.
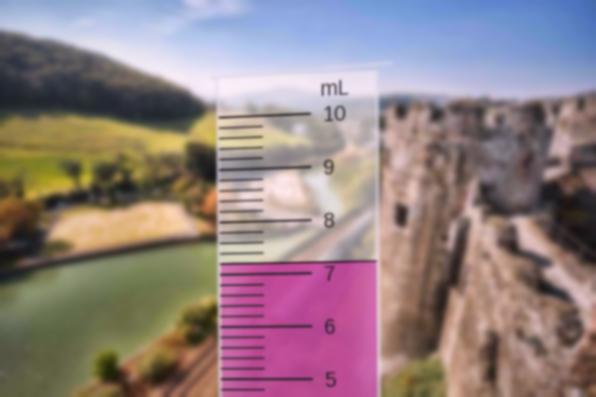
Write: mL 7.2
